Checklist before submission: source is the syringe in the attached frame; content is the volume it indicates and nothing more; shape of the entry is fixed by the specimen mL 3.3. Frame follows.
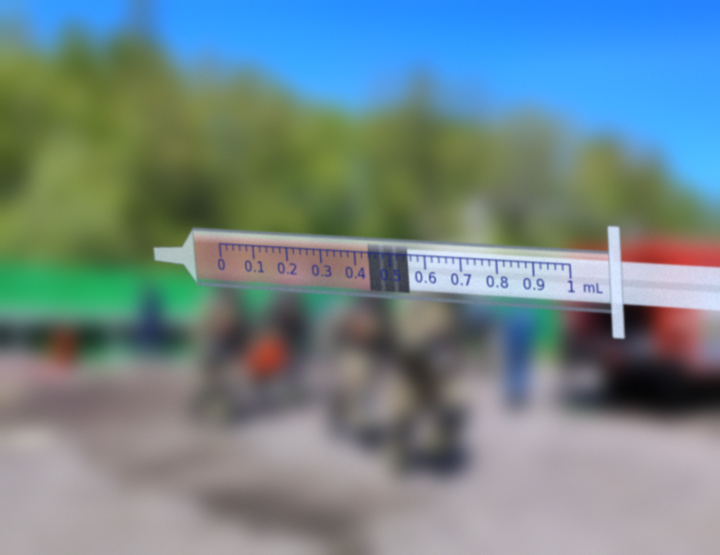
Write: mL 0.44
